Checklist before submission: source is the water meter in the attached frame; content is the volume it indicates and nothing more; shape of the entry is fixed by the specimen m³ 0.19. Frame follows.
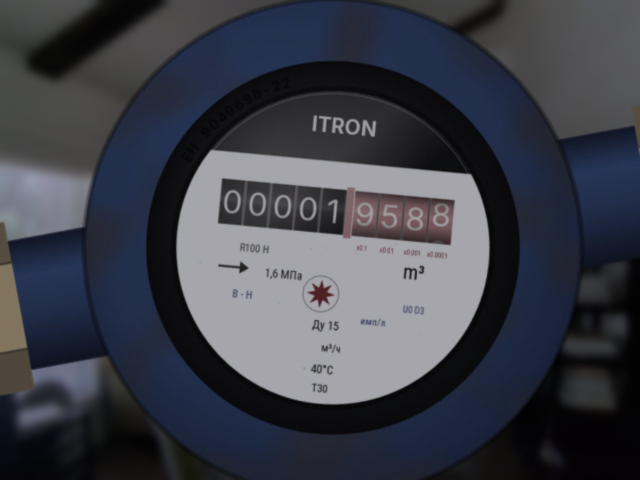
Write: m³ 1.9588
